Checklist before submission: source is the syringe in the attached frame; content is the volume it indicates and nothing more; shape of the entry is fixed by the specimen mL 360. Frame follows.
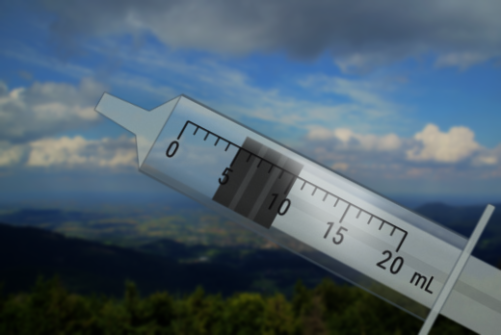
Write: mL 5
